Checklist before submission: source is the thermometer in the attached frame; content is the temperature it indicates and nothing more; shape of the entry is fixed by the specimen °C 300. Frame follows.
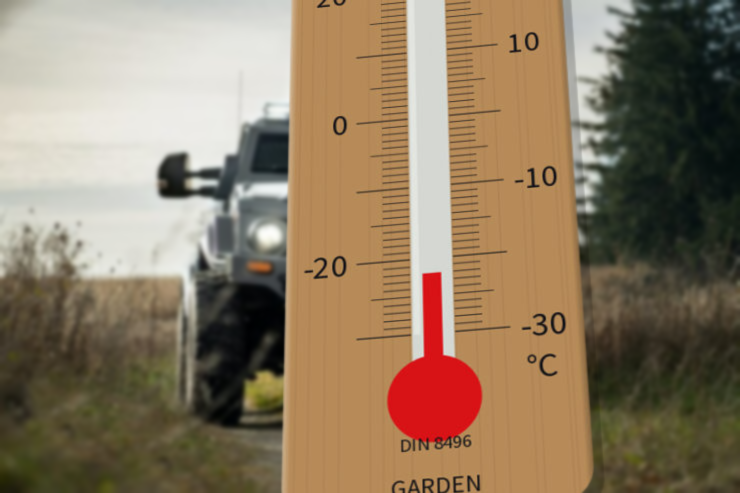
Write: °C -22
